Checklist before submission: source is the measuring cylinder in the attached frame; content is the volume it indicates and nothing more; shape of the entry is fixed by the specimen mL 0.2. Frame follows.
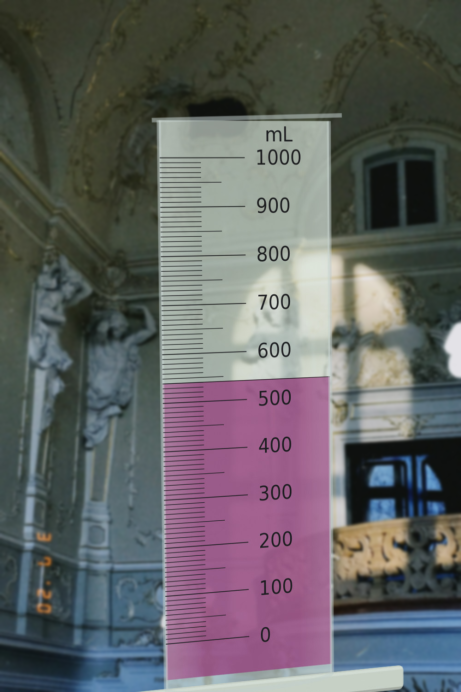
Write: mL 540
